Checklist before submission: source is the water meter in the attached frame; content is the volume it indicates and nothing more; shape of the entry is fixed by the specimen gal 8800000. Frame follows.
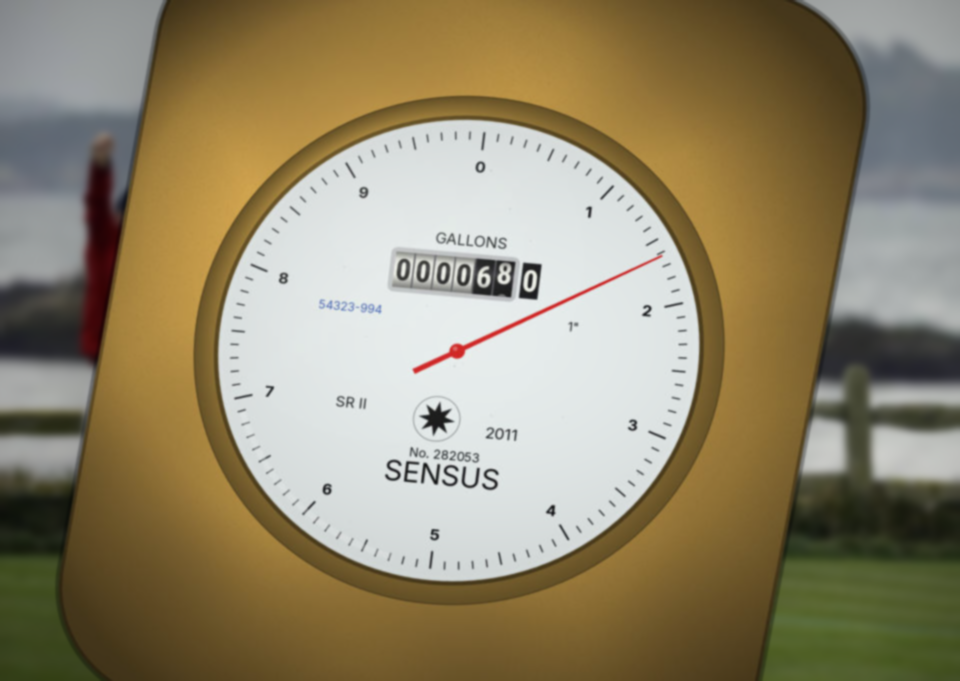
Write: gal 681.6
